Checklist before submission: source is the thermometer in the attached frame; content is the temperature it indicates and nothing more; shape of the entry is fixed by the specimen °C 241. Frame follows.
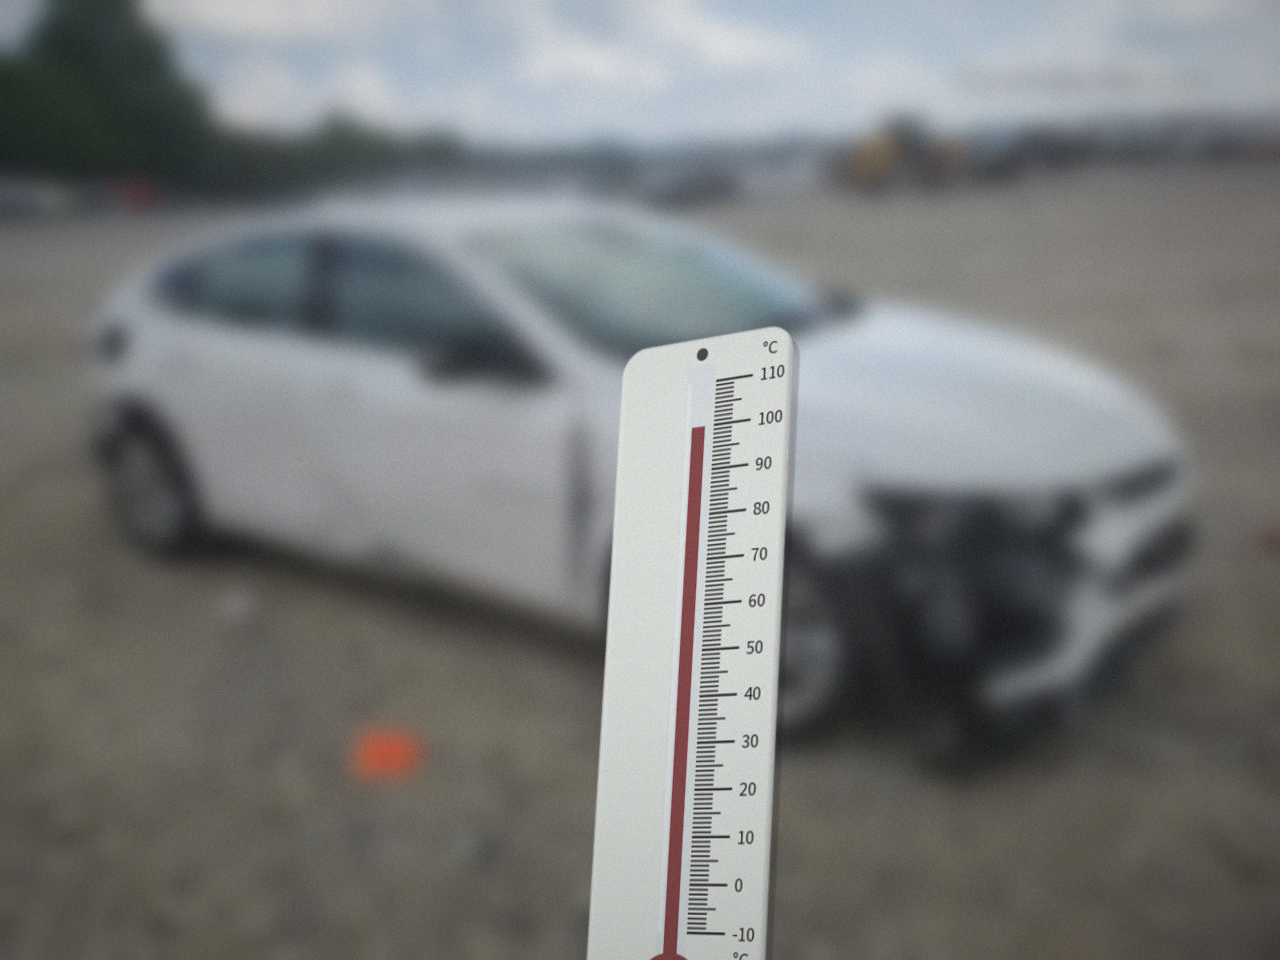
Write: °C 100
